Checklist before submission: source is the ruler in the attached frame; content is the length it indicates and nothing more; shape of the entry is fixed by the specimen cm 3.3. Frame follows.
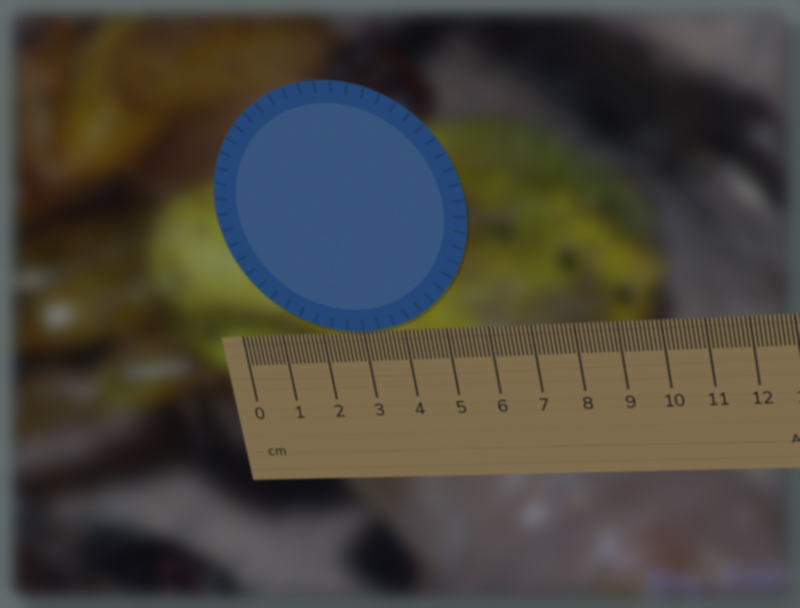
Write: cm 6
